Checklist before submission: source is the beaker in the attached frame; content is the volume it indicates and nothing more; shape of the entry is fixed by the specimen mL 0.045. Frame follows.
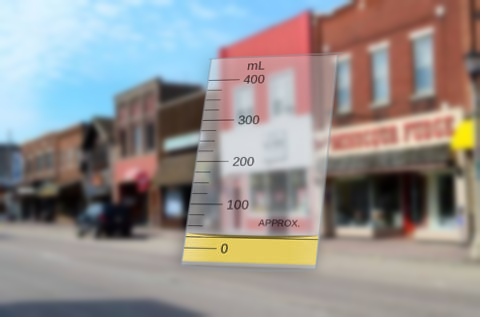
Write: mL 25
